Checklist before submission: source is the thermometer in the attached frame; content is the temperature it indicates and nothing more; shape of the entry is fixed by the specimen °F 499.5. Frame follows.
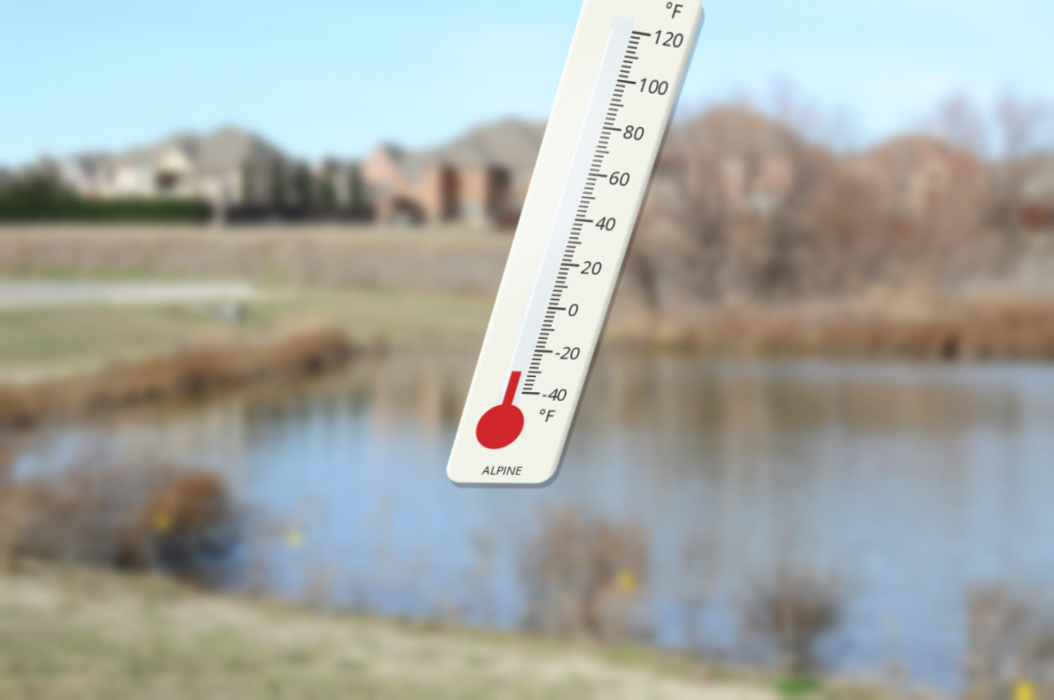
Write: °F -30
